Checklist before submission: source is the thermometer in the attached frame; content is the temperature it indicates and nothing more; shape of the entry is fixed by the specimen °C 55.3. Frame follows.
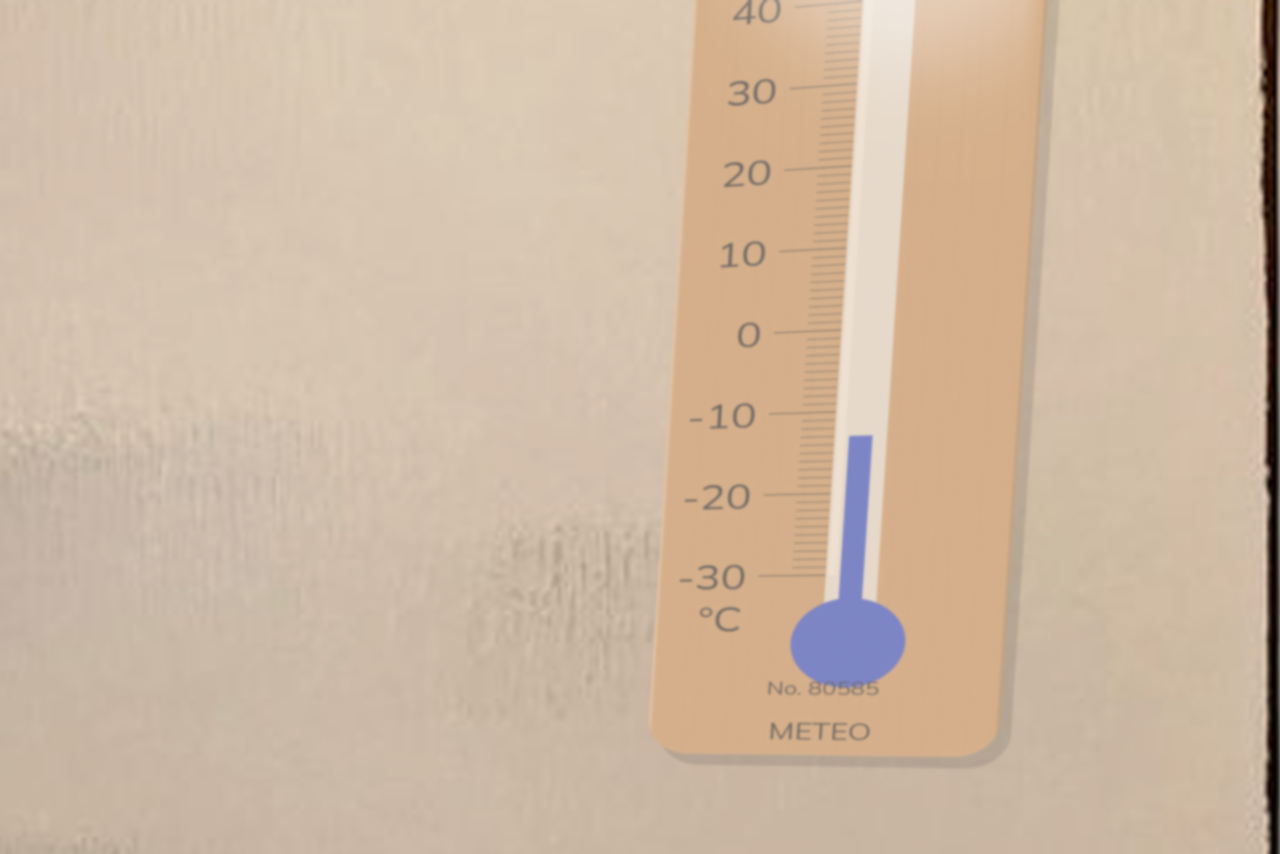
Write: °C -13
